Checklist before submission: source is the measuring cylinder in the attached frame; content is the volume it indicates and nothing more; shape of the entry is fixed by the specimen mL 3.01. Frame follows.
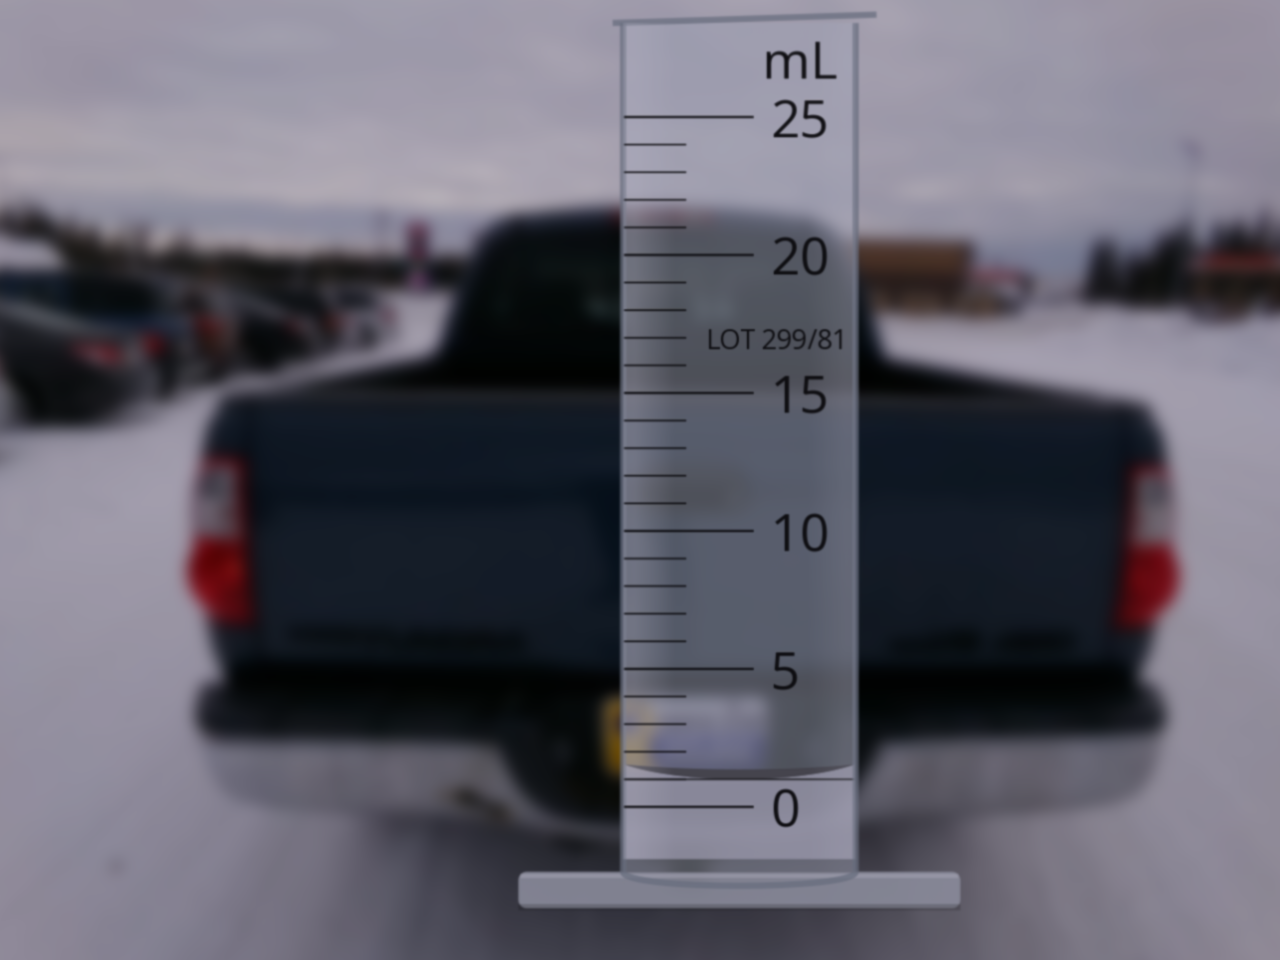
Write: mL 1
